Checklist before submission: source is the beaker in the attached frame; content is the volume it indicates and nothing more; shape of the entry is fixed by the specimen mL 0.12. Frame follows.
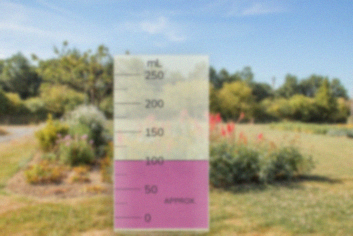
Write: mL 100
